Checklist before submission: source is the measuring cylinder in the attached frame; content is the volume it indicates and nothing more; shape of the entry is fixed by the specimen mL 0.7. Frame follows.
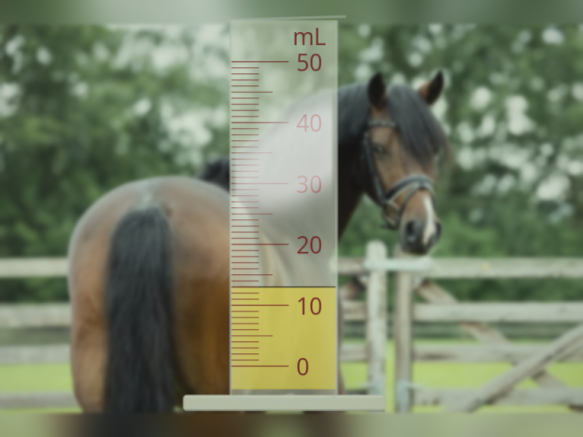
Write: mL 13
